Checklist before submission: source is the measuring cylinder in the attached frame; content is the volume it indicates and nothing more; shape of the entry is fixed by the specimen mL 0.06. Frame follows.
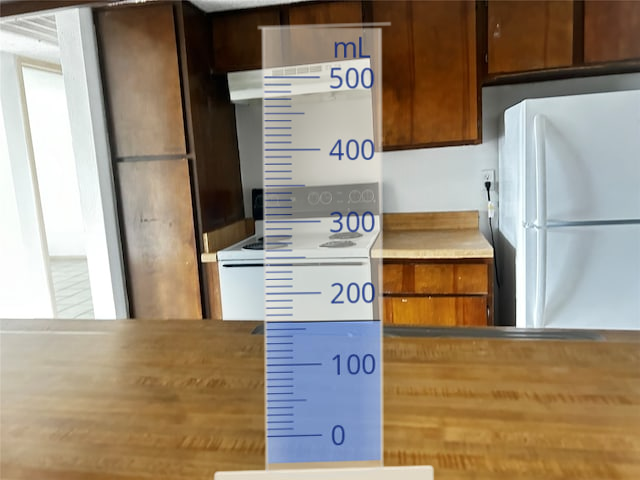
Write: mL 160
